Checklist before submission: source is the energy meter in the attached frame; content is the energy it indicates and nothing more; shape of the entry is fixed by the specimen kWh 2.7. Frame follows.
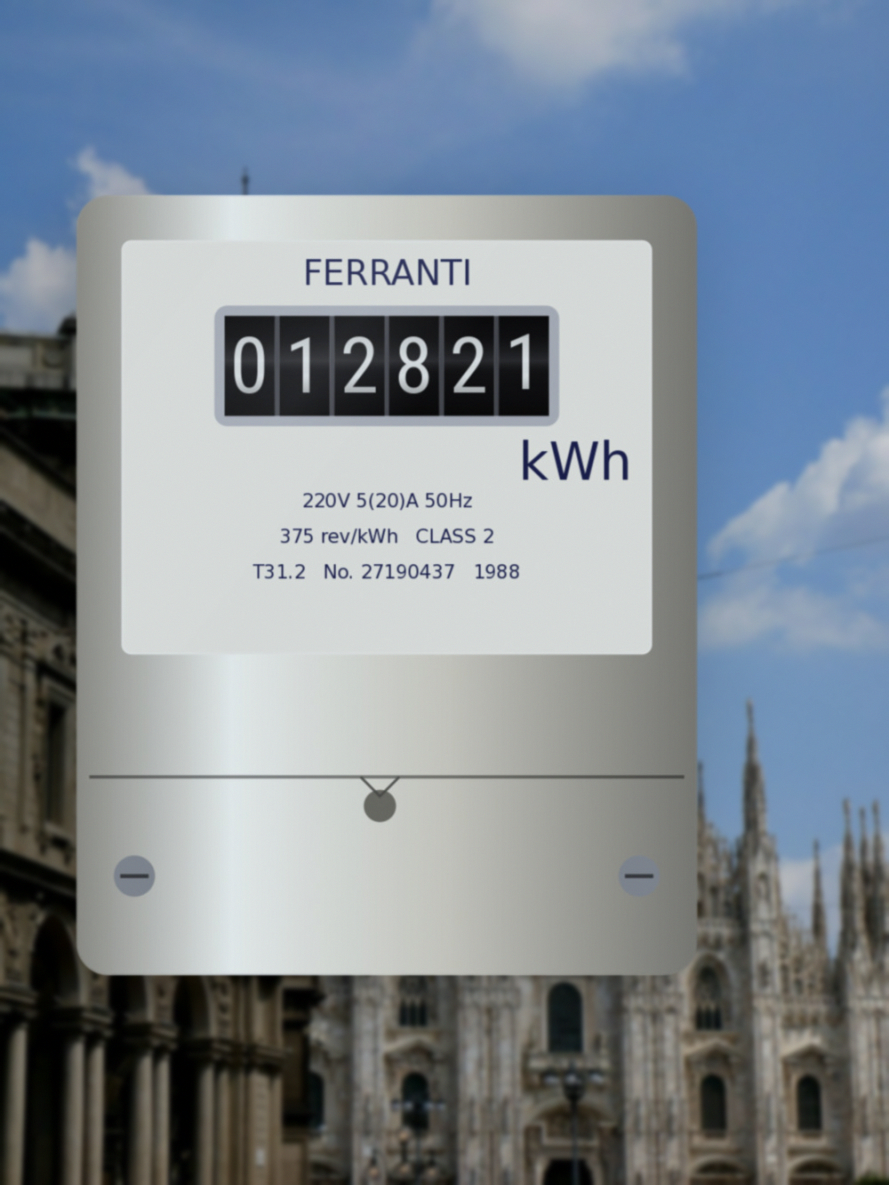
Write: kWh 12821
